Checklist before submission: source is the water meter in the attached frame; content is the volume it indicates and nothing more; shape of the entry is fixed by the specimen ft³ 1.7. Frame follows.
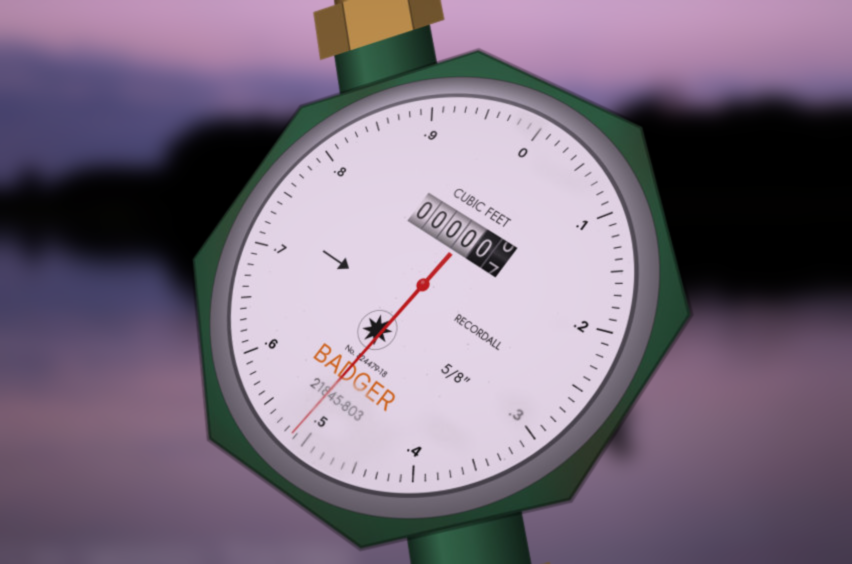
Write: ft³ 6.51
